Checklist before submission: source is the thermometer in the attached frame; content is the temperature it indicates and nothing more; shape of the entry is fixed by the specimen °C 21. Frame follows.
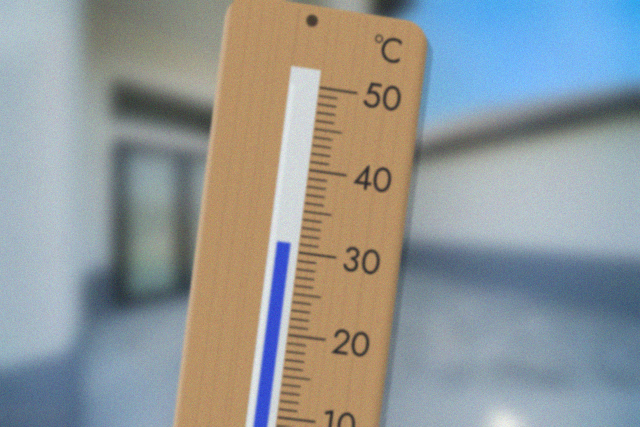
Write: °C 31
